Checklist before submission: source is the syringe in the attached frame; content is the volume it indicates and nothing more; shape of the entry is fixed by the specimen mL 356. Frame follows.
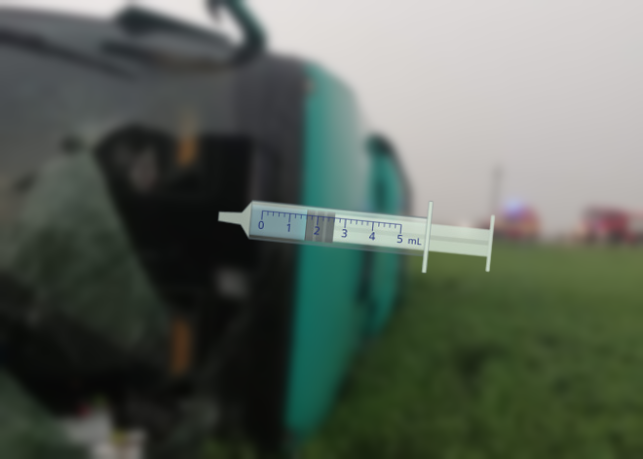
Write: mL 1.6
